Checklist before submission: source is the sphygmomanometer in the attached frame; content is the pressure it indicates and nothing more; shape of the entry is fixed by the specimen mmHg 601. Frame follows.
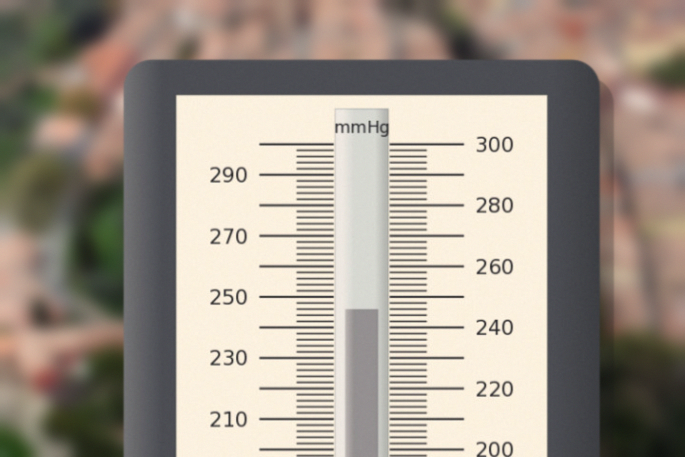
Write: mmHg 246
